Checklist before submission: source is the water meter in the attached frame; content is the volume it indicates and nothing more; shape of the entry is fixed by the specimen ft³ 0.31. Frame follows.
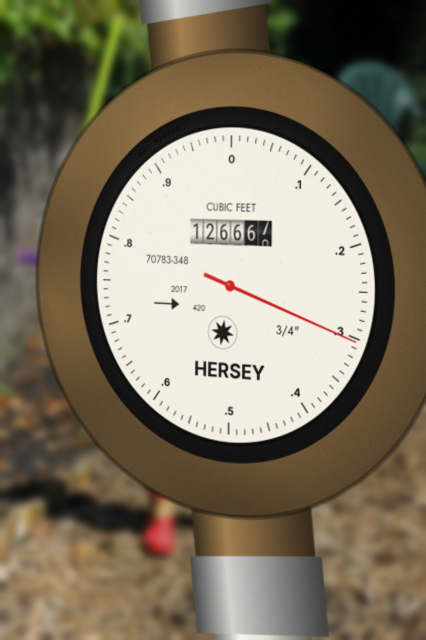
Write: ft³ 126667.30
